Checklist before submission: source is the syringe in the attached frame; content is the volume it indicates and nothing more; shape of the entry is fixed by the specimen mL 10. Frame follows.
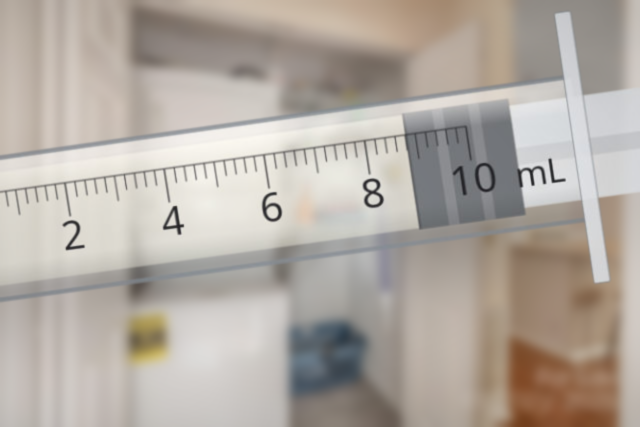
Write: mL 8.8
